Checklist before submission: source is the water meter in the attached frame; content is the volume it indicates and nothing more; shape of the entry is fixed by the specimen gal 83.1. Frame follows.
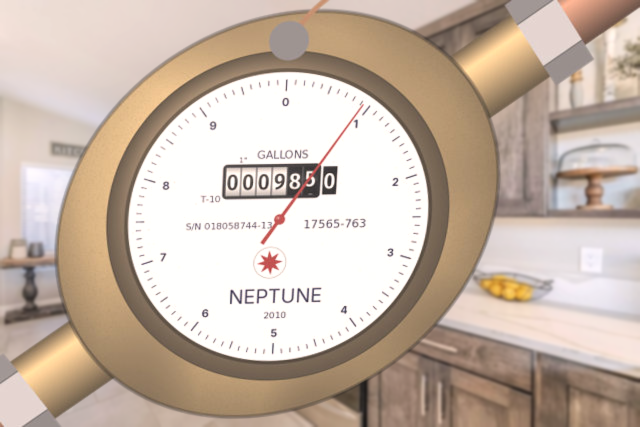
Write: gal 9850.9
